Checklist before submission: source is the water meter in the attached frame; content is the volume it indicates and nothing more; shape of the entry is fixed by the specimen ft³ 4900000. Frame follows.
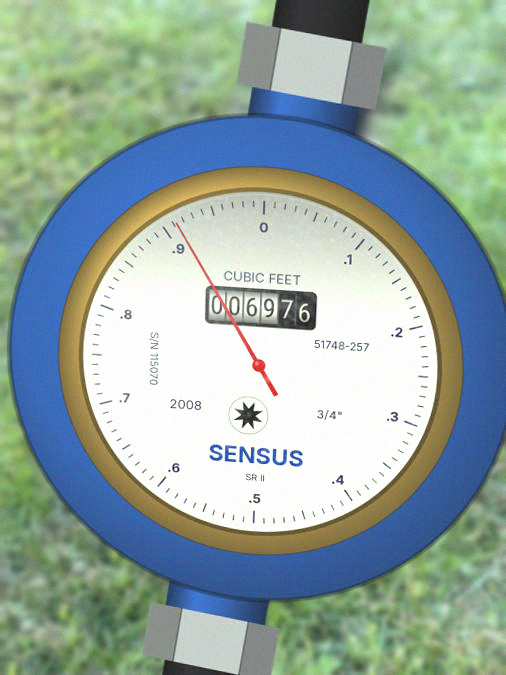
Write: ft³ 6975.91
